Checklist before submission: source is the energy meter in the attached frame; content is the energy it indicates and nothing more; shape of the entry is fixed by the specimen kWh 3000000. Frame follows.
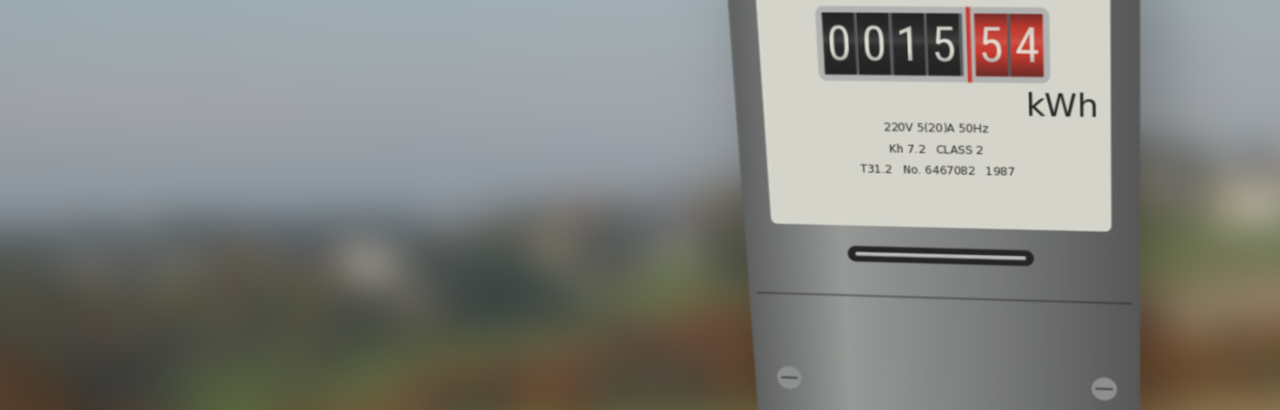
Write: kWh 15.54
